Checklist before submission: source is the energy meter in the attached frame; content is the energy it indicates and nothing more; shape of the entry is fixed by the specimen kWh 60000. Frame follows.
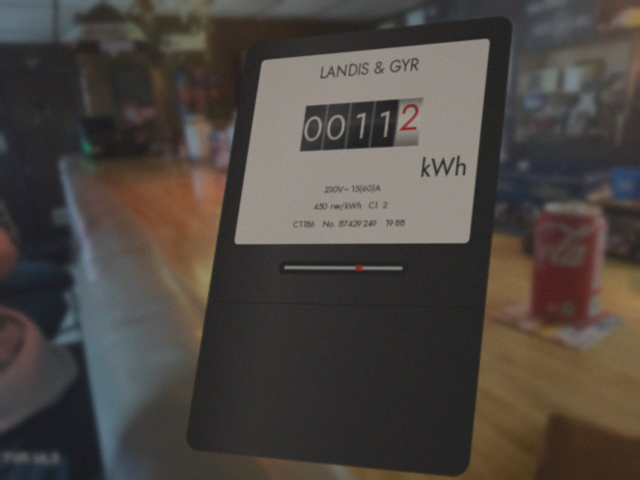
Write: kWh 11.2
